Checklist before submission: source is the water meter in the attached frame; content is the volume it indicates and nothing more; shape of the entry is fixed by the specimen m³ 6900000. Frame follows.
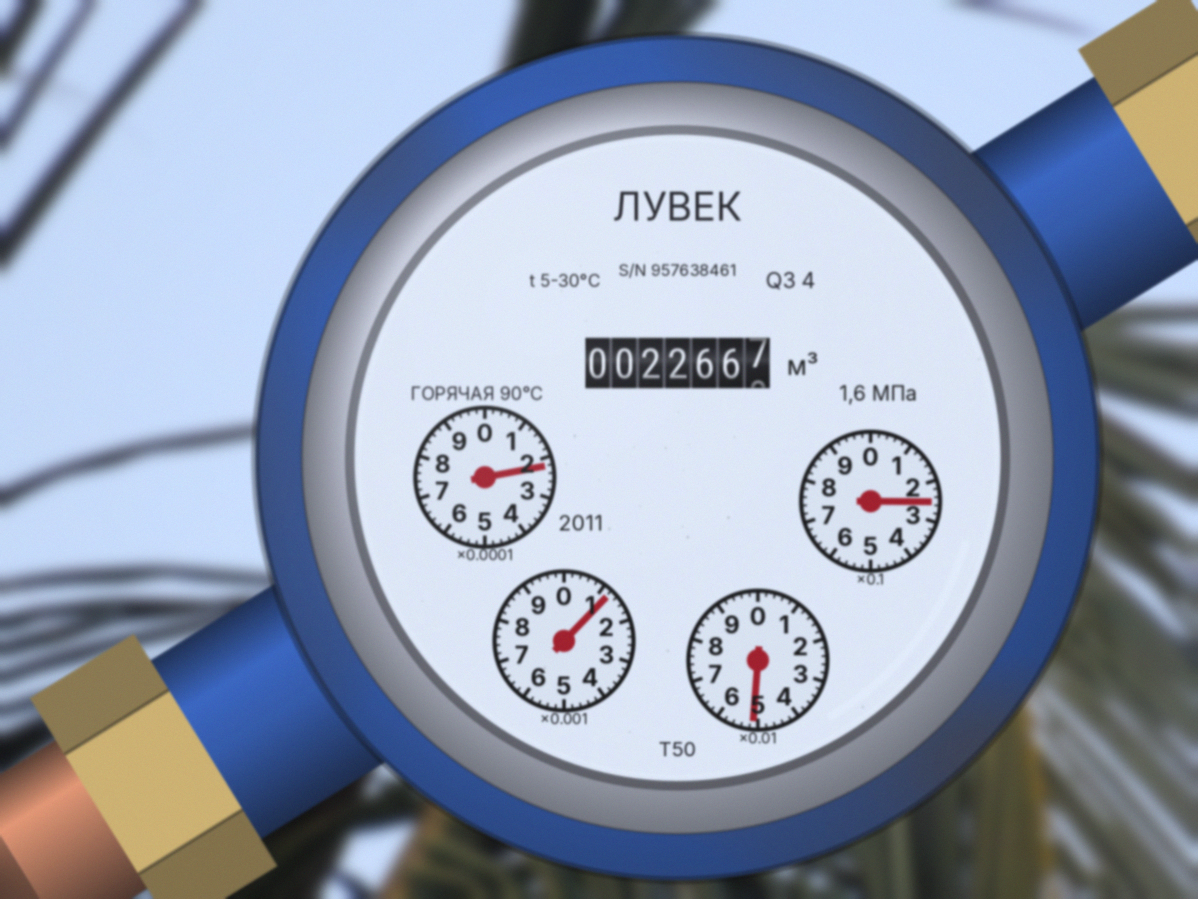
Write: m³ 22667.2512
